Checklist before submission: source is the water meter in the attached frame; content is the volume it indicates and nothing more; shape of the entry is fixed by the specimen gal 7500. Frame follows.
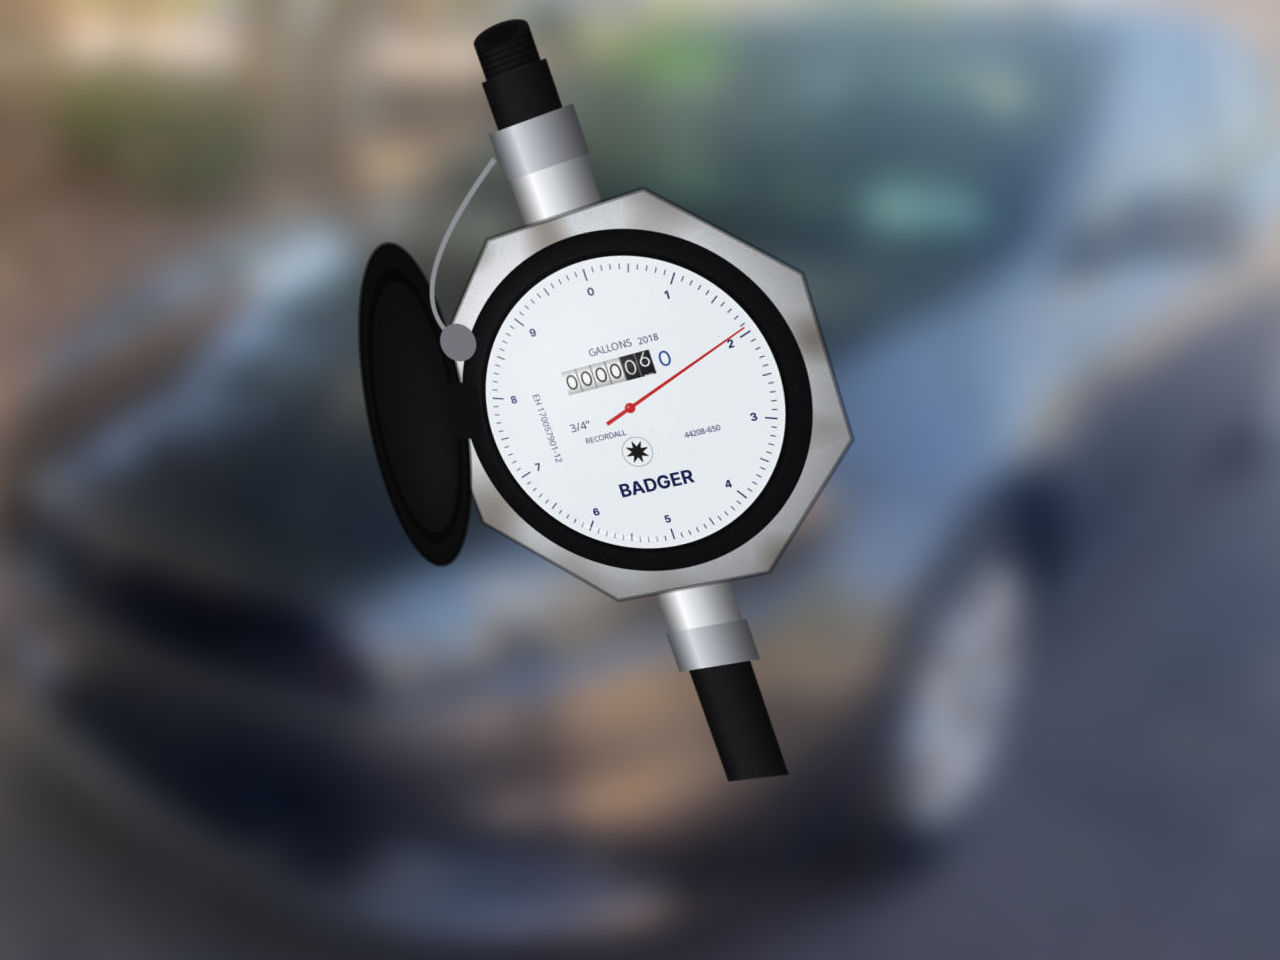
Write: gal 61.9
